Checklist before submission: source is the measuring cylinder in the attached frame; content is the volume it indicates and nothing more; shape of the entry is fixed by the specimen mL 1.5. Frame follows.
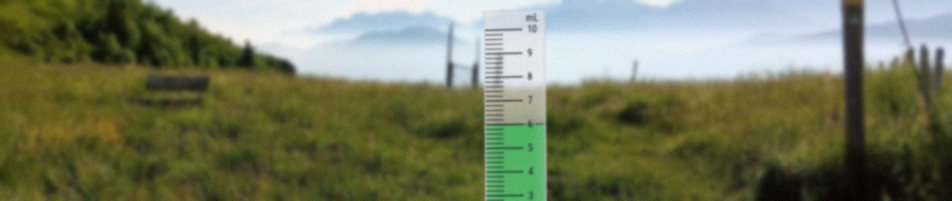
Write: mL 6
